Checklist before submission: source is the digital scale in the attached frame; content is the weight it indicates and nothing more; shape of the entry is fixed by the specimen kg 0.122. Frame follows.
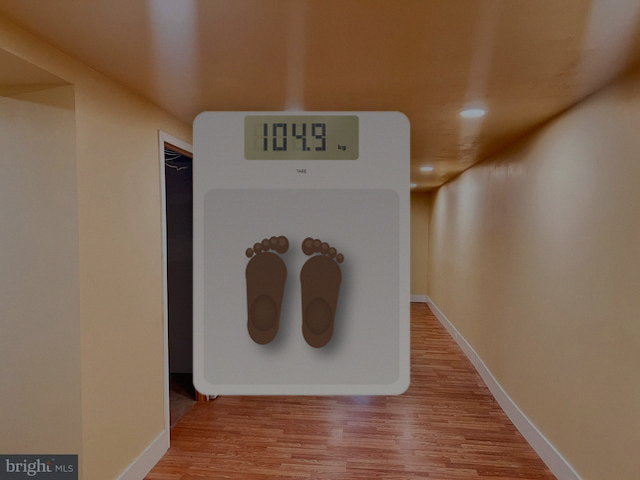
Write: kg 104.9
